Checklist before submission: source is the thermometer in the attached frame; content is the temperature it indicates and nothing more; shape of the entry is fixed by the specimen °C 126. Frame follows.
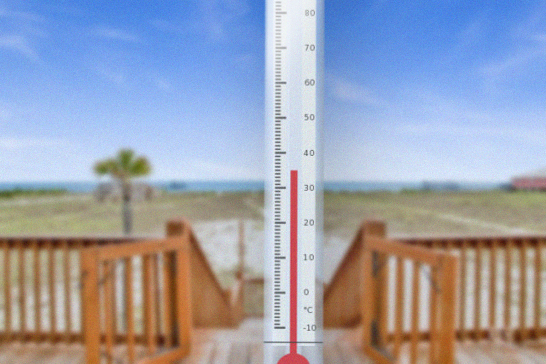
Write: °C 35
